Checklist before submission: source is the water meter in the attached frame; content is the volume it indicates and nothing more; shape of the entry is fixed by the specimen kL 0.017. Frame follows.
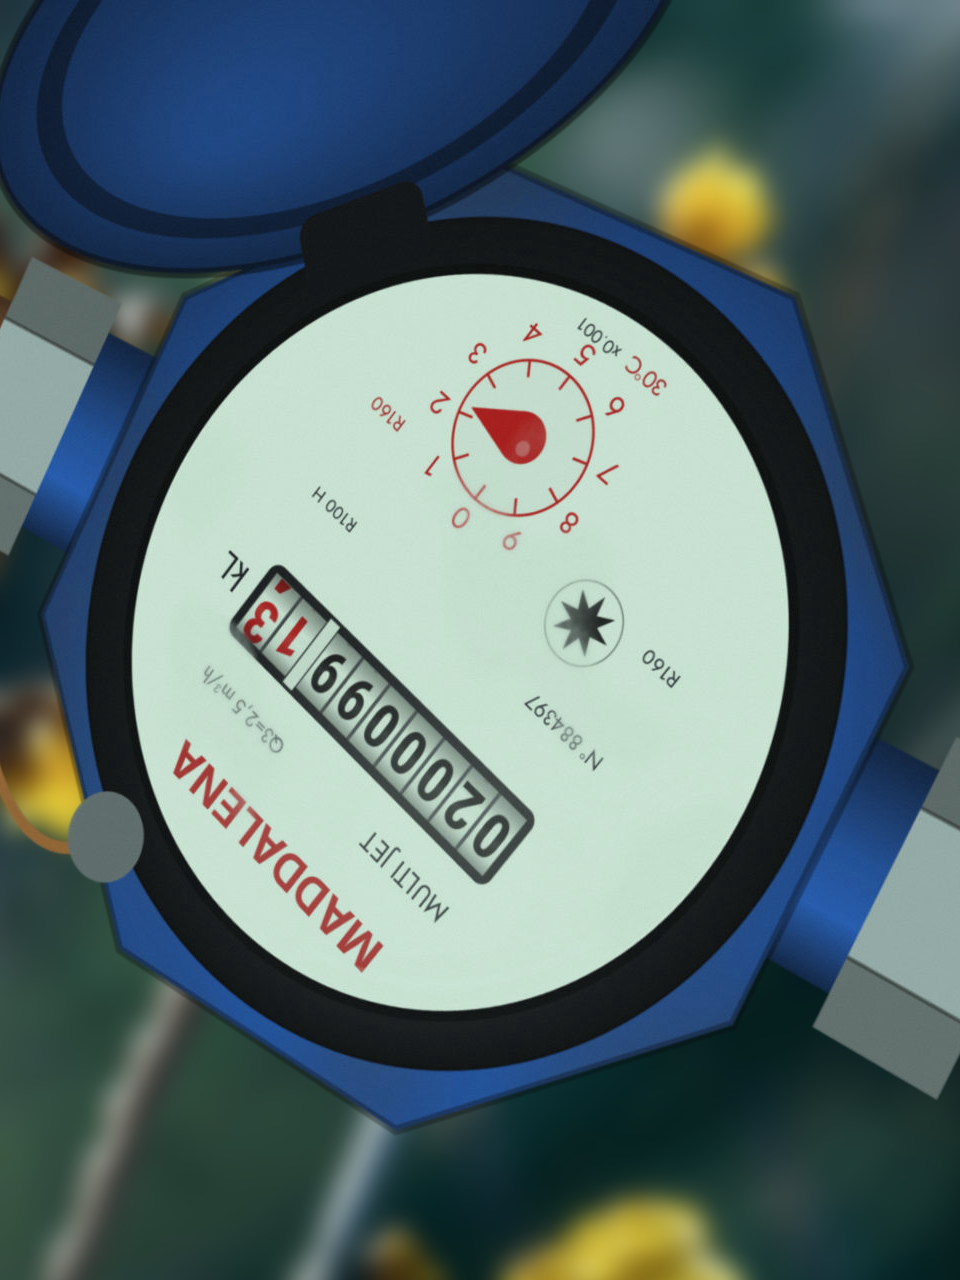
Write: kL 200099.132
